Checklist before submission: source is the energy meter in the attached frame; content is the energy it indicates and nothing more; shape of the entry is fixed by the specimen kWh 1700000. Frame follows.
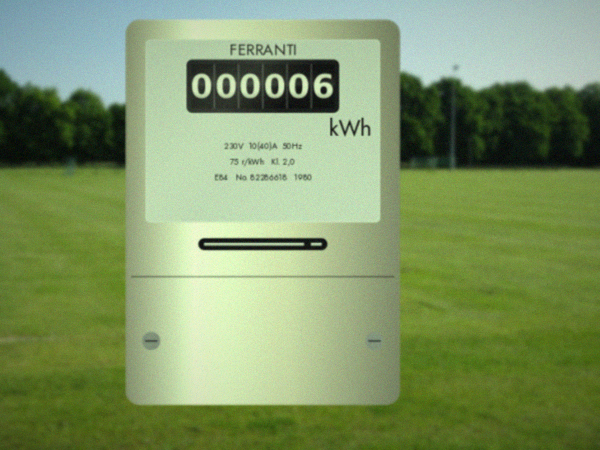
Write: kWh 6
